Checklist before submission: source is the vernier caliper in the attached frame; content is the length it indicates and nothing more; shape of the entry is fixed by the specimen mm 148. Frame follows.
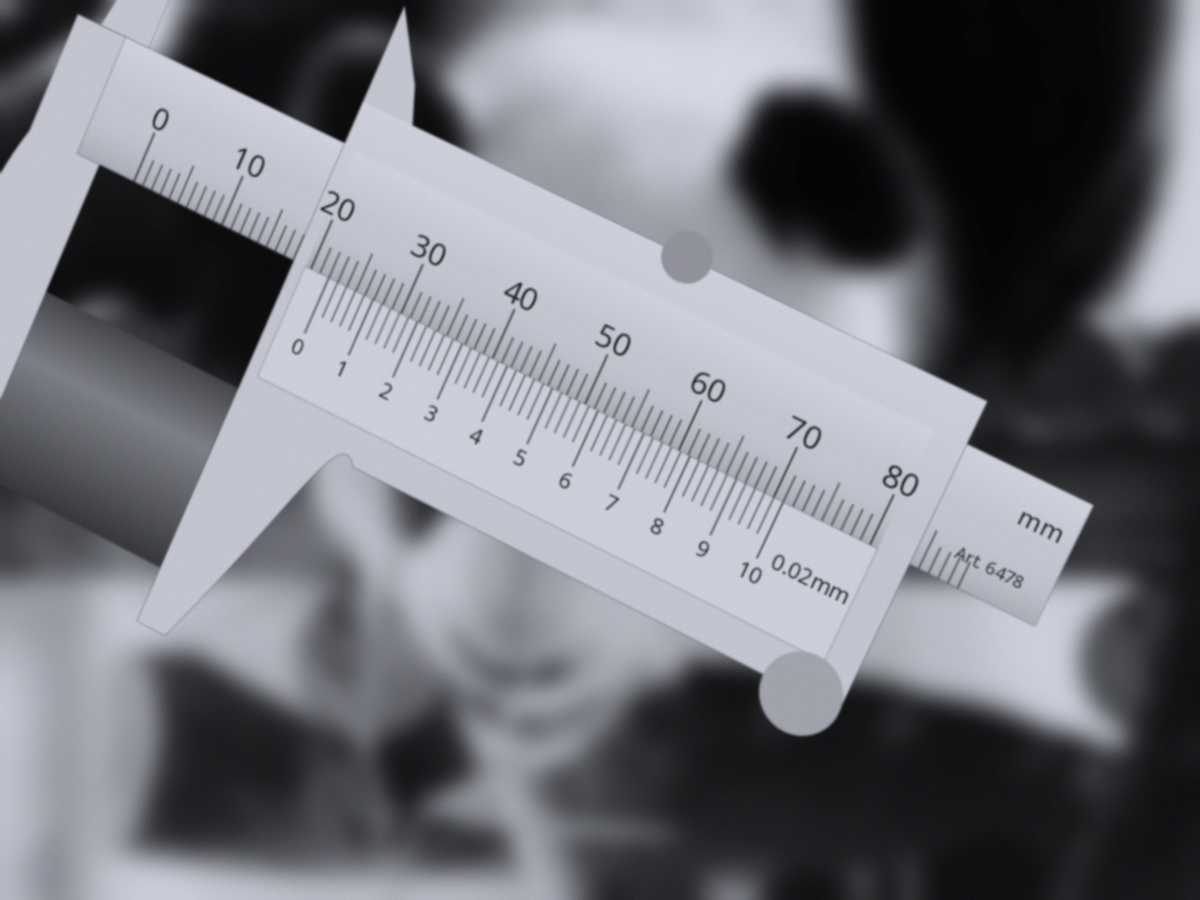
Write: mm 22.0
